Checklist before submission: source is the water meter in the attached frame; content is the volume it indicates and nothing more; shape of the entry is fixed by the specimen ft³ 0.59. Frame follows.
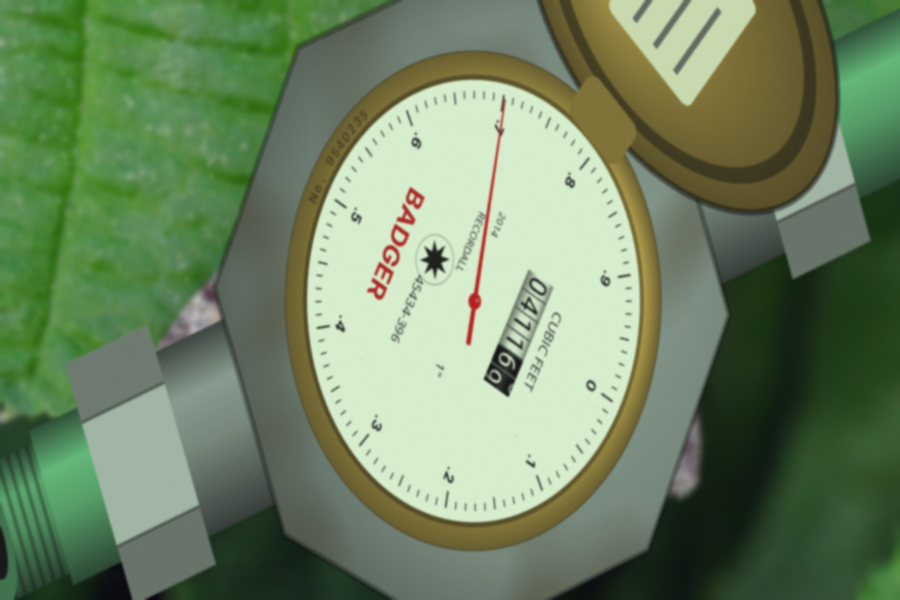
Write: ft³ 41168.70
